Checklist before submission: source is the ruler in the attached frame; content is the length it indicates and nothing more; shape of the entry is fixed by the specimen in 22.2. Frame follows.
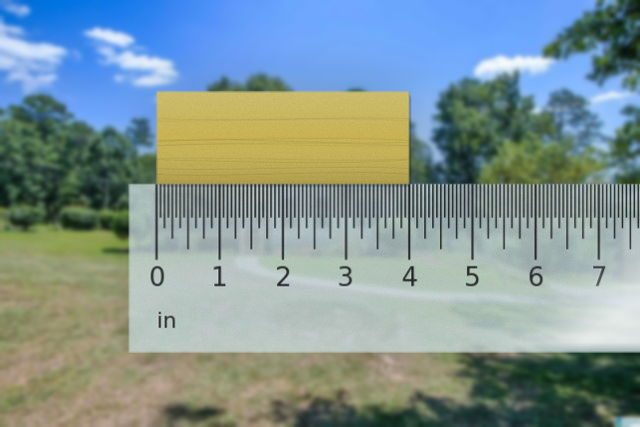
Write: in 4
